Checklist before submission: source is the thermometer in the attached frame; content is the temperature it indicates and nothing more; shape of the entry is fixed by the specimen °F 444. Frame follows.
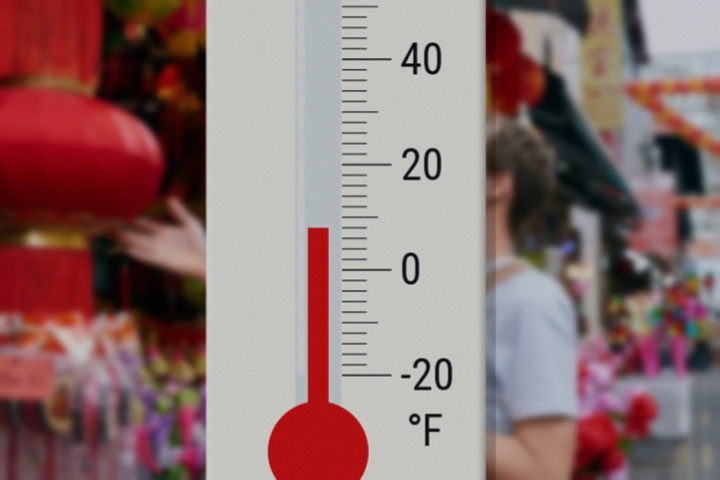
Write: °F 8
